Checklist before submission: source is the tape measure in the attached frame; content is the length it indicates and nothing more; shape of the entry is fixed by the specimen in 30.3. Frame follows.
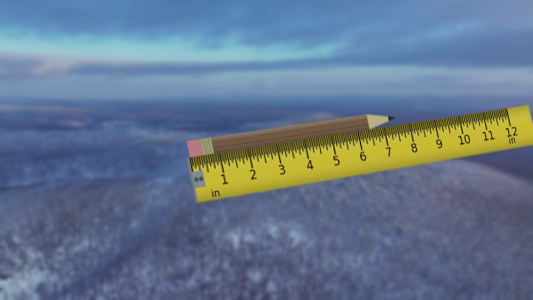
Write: in 7.5
